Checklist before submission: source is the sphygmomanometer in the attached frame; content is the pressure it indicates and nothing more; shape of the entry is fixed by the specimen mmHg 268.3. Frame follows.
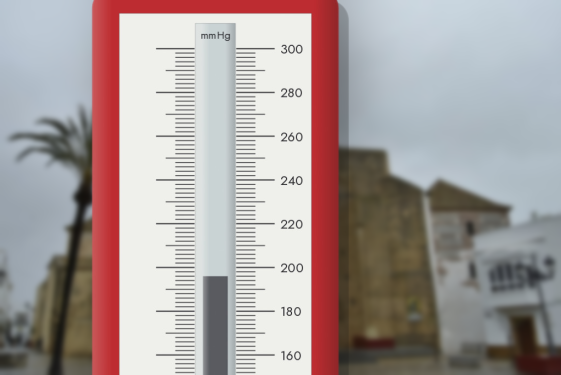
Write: mmHg 196
